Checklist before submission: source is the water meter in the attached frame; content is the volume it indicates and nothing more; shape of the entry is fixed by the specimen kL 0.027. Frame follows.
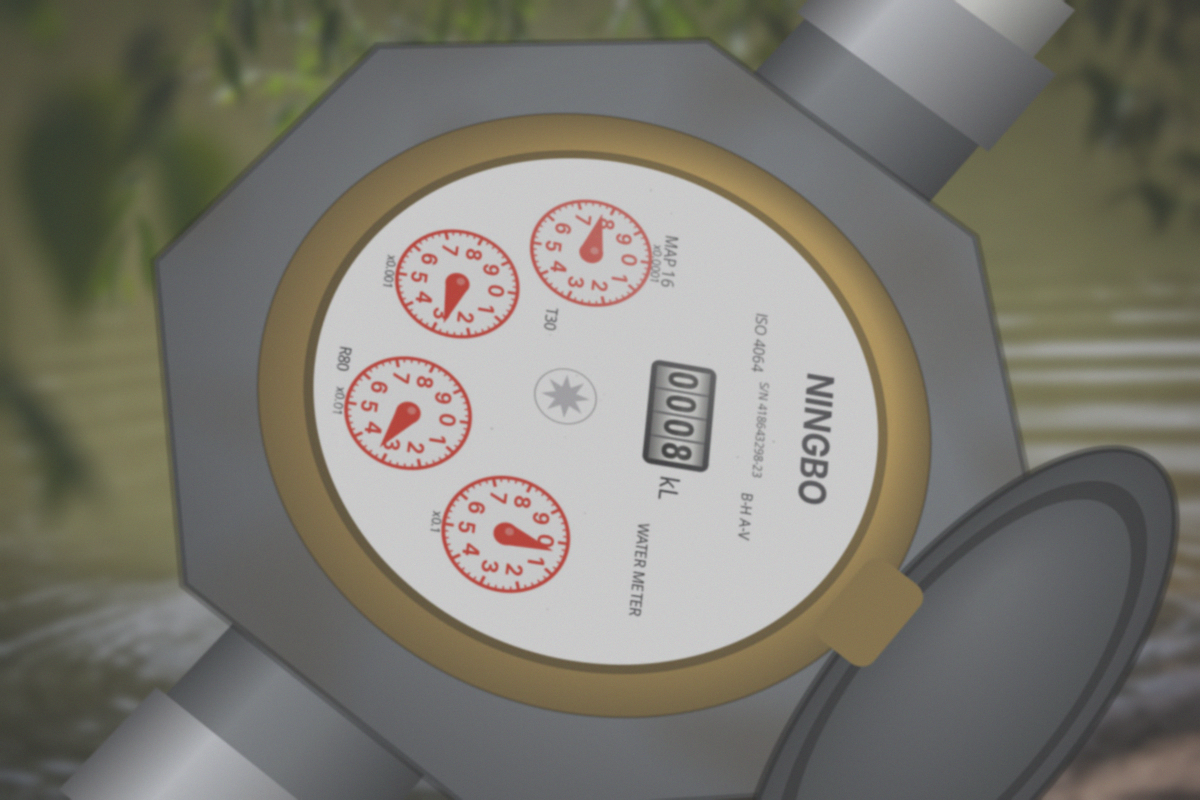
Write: kL 8.0327
